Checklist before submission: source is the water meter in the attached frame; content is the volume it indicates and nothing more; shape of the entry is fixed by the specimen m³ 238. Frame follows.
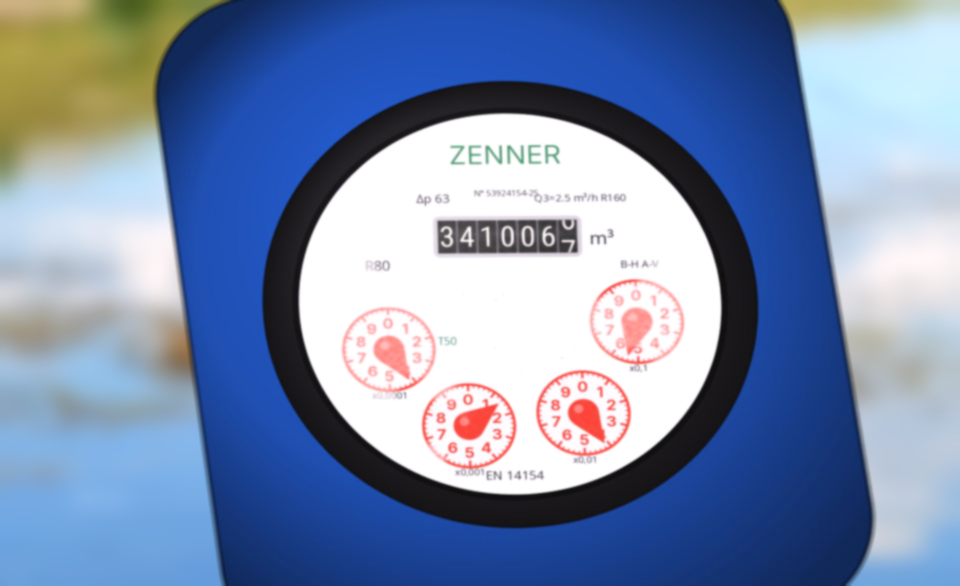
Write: m³ 3410066.5414
